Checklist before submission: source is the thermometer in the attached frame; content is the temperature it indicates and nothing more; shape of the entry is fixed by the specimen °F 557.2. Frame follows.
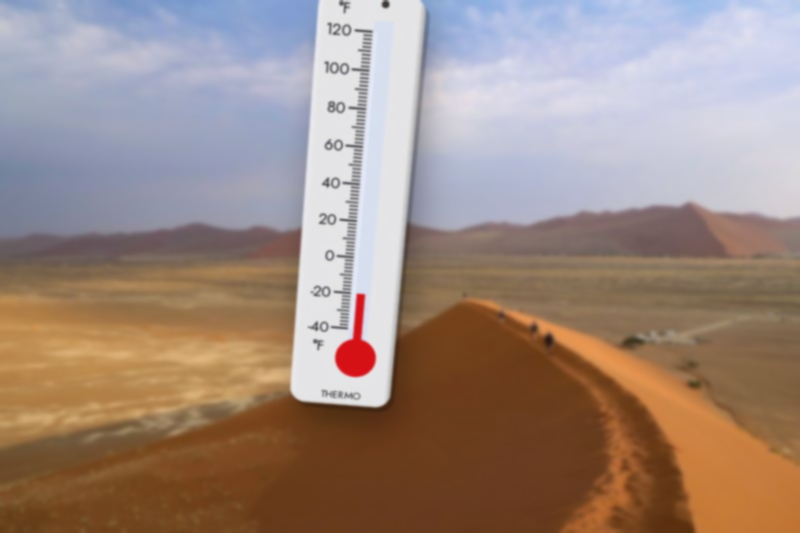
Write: °F -20
